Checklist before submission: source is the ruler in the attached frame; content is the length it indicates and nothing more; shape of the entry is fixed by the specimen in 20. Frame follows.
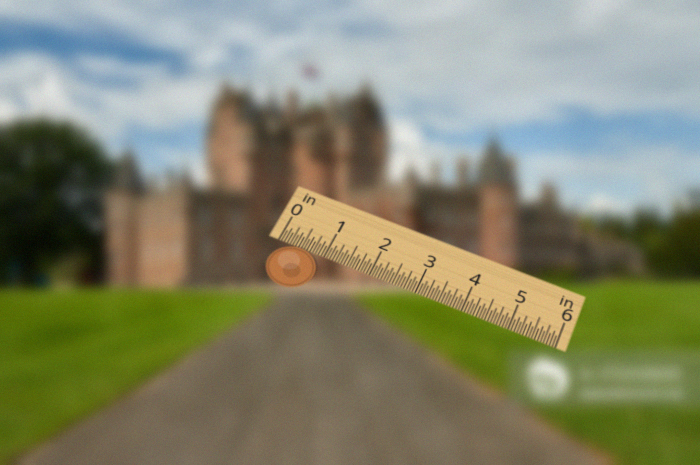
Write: in 1
